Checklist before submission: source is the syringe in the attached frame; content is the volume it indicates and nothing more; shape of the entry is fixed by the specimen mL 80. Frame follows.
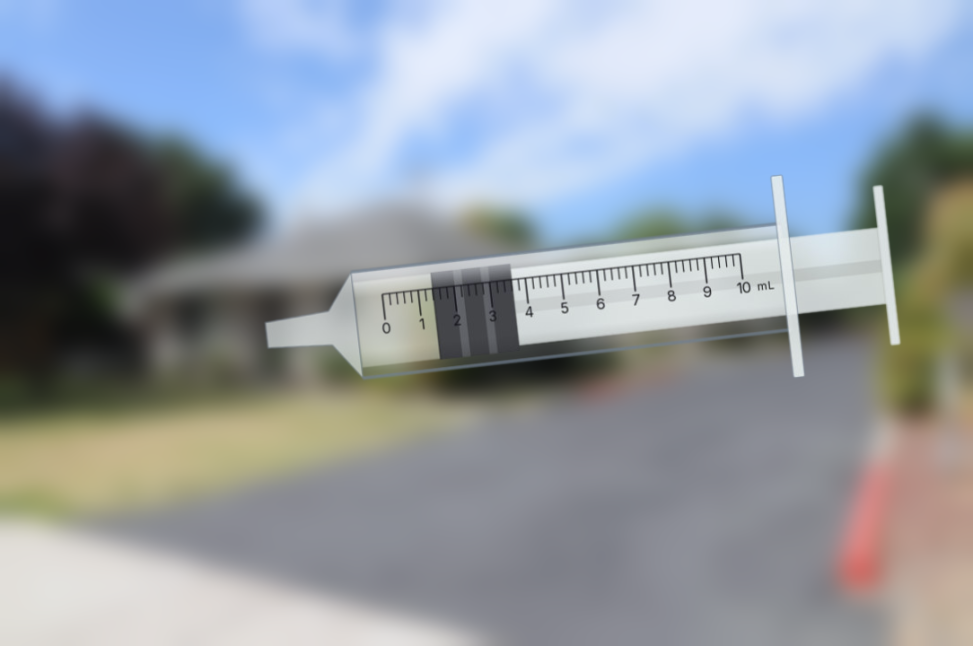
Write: mL 1.4
